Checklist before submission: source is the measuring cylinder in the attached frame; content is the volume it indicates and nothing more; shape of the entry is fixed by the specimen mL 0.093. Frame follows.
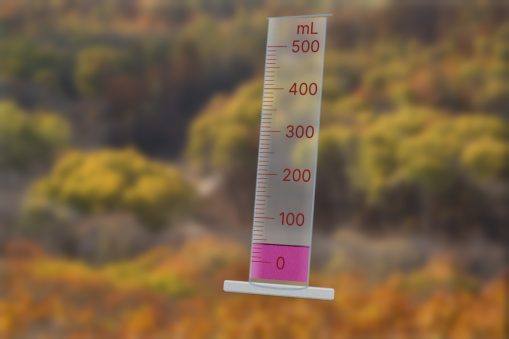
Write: mL 40
